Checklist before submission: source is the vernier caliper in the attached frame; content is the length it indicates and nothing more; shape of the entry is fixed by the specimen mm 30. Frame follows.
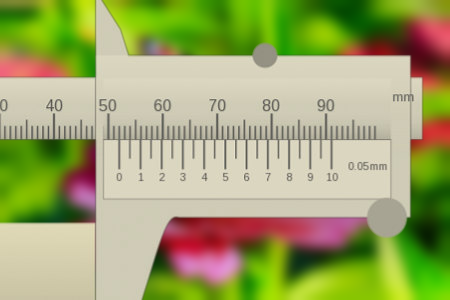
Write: mm 52.0
